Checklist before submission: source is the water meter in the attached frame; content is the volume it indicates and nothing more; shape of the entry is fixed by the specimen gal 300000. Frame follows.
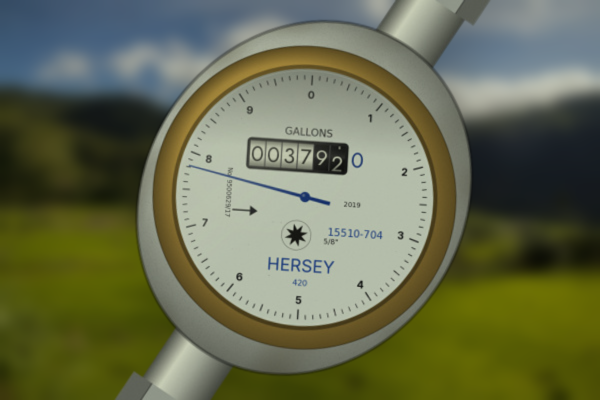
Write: gal 37917.8
